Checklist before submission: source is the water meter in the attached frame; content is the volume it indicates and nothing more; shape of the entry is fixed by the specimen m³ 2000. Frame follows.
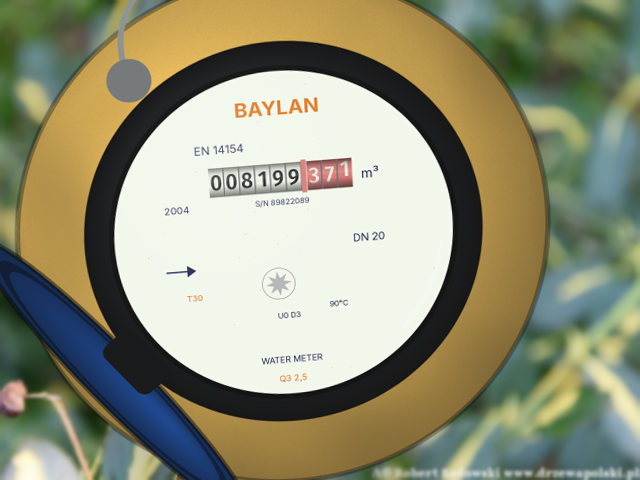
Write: m³ 8199.371
